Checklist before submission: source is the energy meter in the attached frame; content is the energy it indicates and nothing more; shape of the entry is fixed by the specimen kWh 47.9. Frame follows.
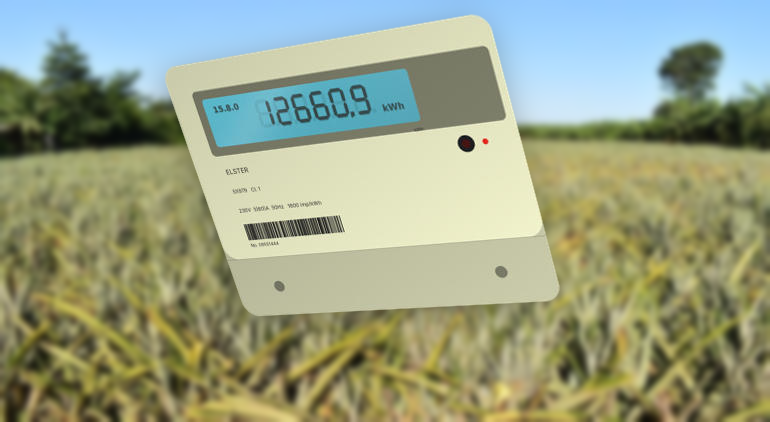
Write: kWh 12660.9
